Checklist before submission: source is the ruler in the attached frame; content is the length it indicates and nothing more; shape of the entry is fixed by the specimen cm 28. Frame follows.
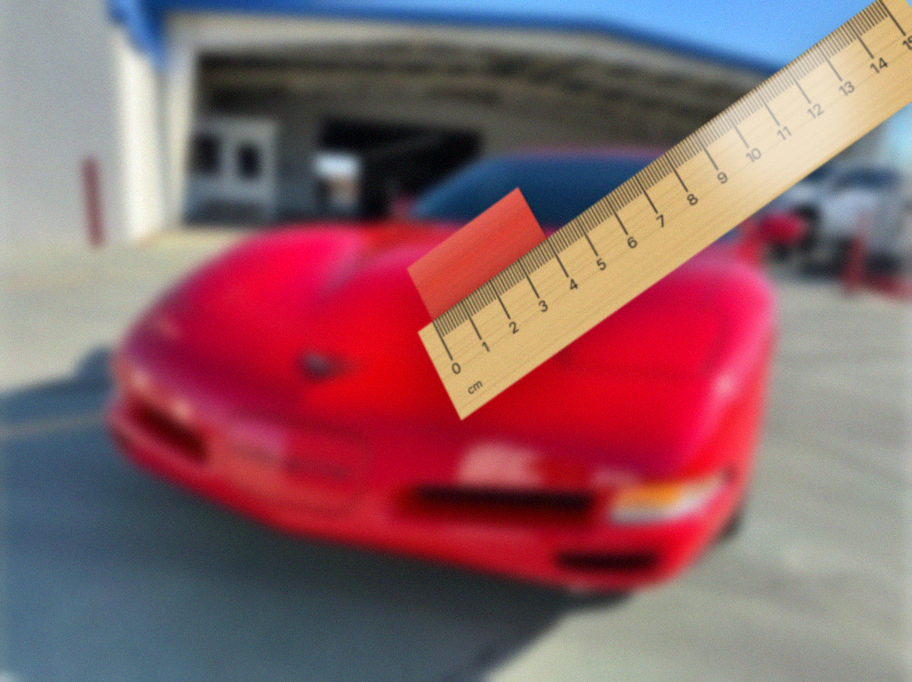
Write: cm 4
